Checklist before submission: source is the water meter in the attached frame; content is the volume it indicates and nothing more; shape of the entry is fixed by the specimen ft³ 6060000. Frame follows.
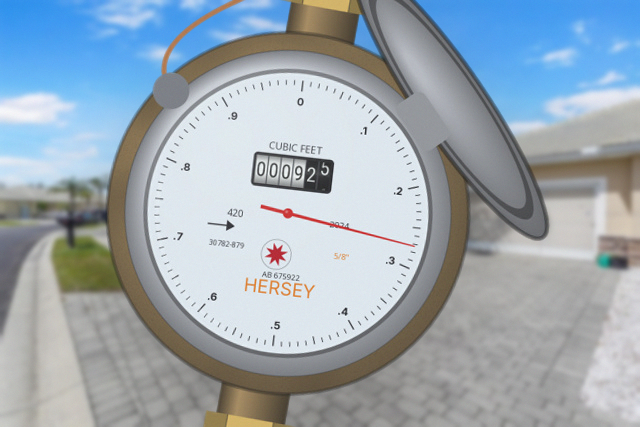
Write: ft³ 925.27
